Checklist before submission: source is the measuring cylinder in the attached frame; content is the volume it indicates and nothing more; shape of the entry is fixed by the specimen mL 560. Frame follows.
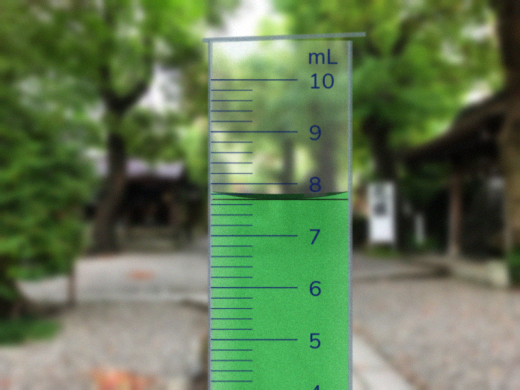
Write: mL 7.7
